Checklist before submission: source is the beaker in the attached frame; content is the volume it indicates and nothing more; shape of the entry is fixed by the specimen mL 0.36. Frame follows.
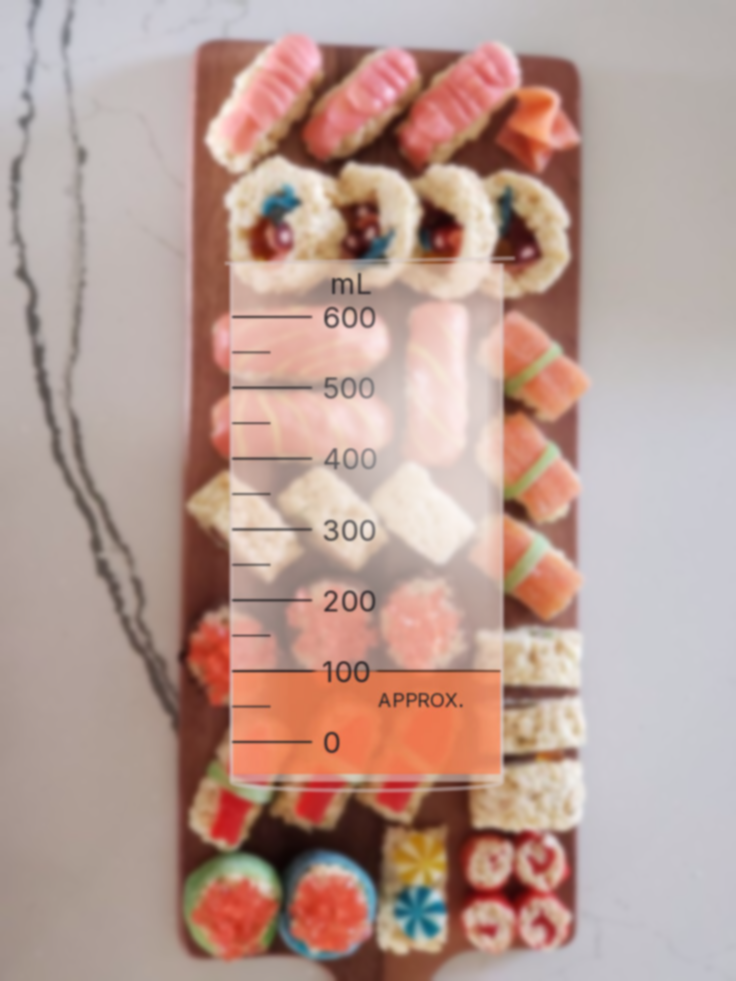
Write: mL 100
